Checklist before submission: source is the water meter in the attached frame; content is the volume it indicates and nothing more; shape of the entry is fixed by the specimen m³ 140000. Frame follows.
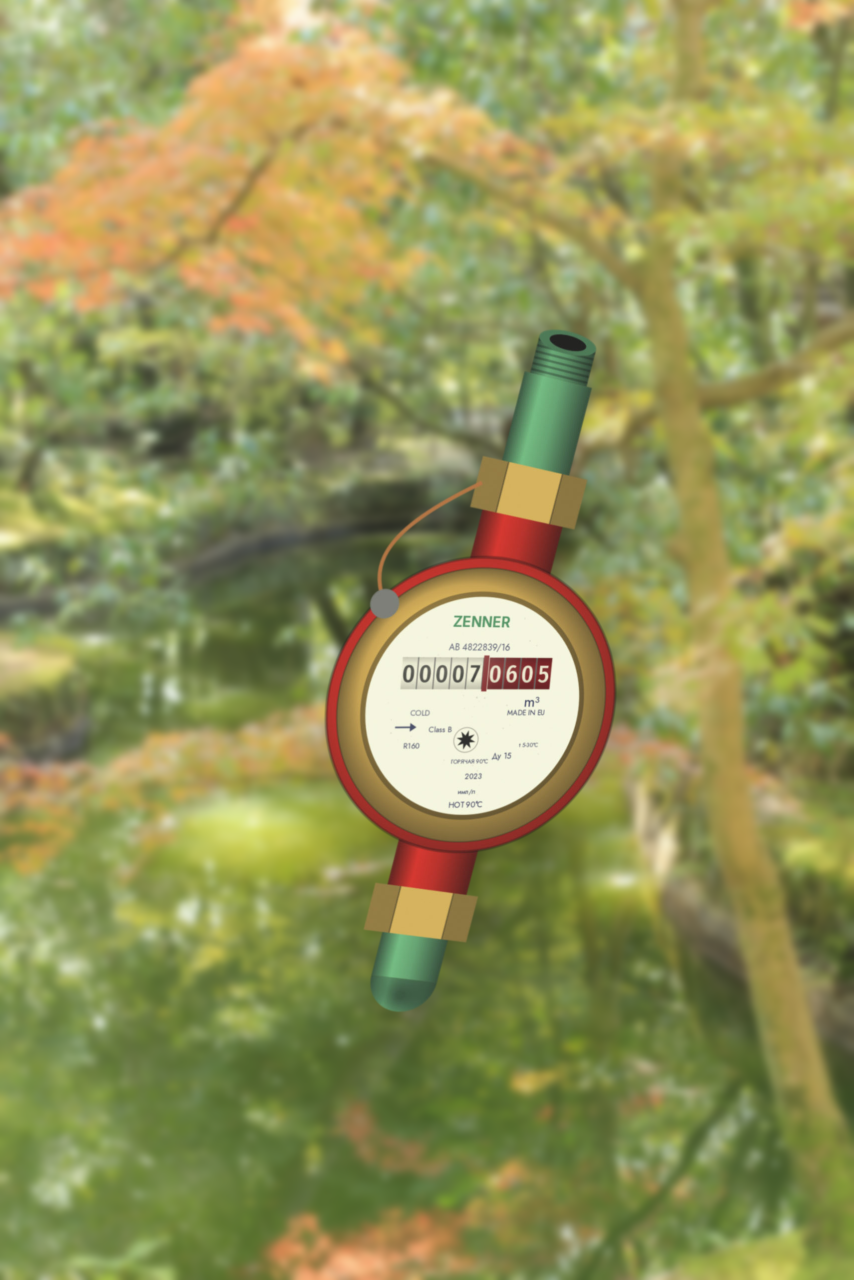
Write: m³ 7.0605
